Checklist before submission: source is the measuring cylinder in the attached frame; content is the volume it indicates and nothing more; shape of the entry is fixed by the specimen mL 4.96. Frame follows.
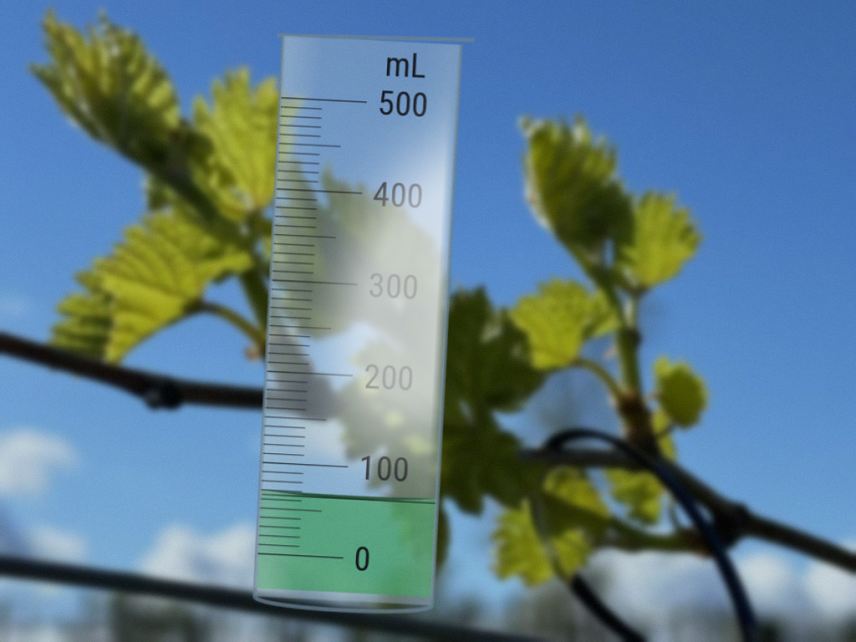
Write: mL 65
